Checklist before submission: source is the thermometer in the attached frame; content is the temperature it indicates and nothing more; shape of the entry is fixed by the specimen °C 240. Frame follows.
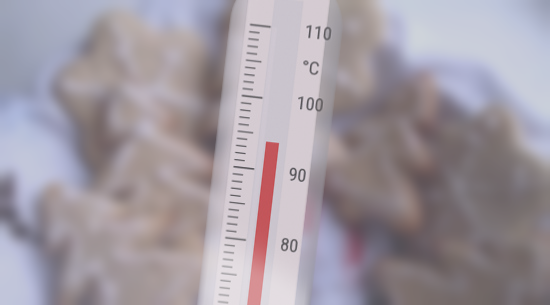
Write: °C 94
